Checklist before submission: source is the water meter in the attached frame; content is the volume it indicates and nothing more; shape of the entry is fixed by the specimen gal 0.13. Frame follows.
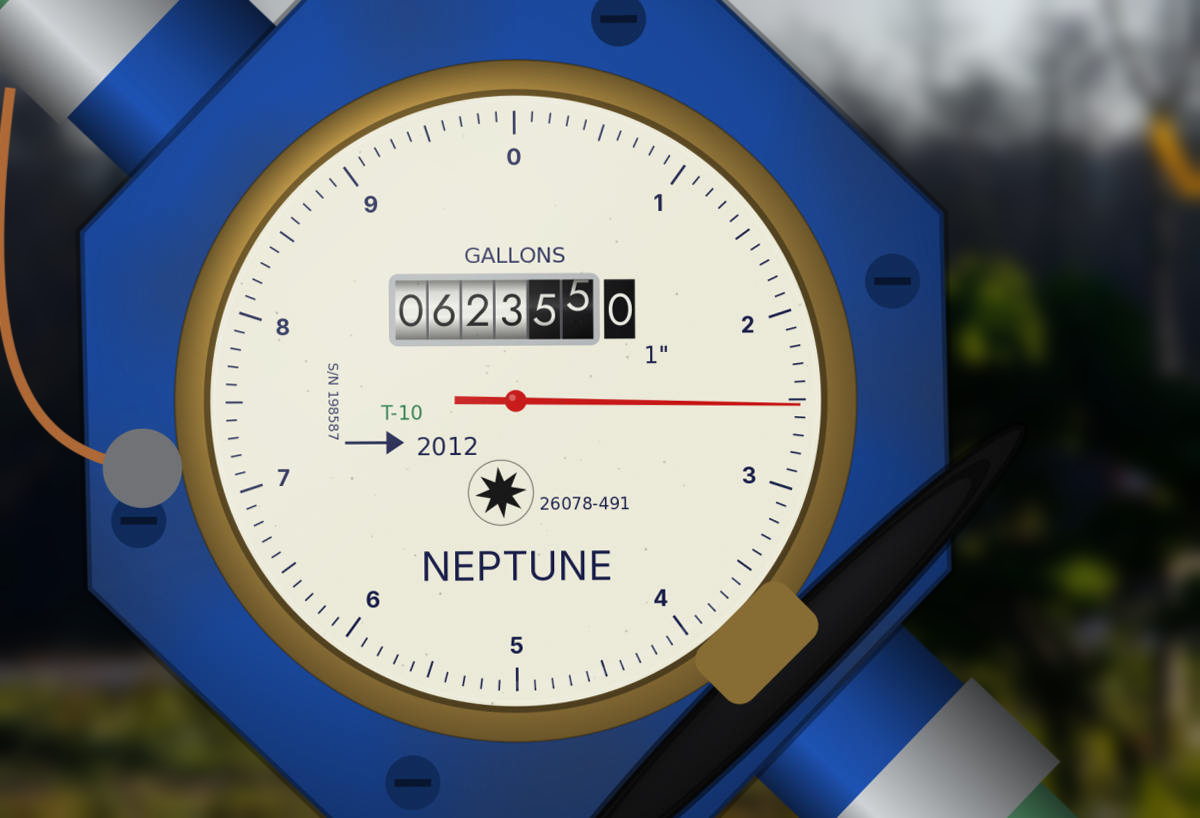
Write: gal 623552.5
